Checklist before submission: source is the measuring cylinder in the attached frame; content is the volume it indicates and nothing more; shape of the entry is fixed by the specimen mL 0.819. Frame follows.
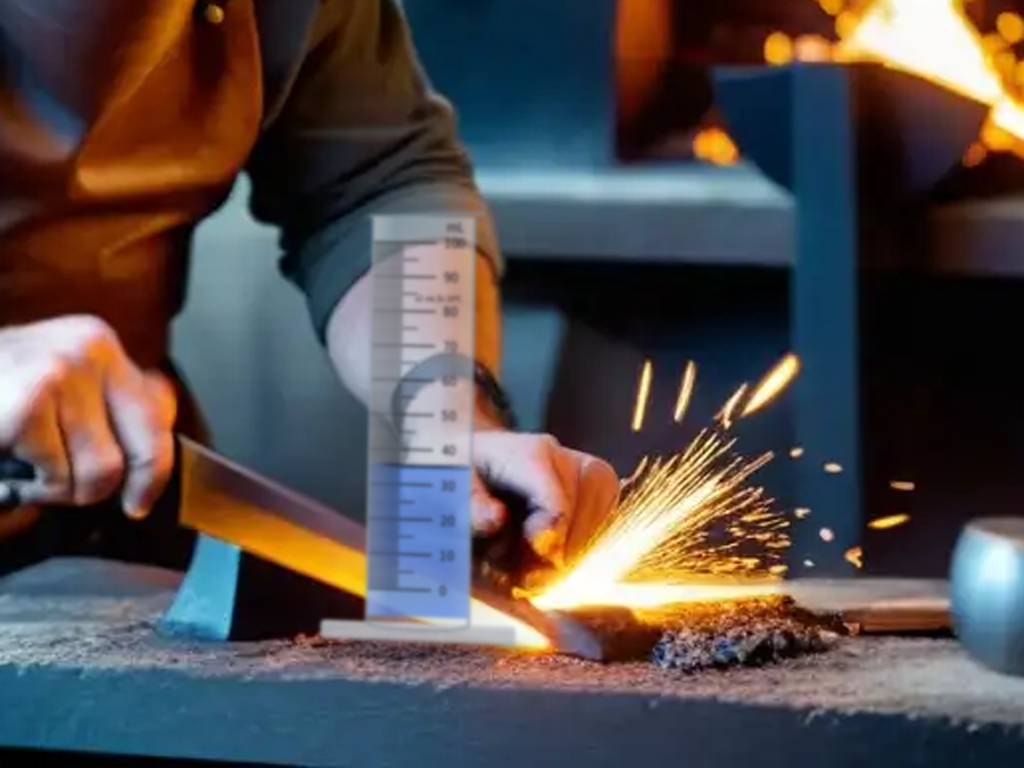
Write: mL 35
